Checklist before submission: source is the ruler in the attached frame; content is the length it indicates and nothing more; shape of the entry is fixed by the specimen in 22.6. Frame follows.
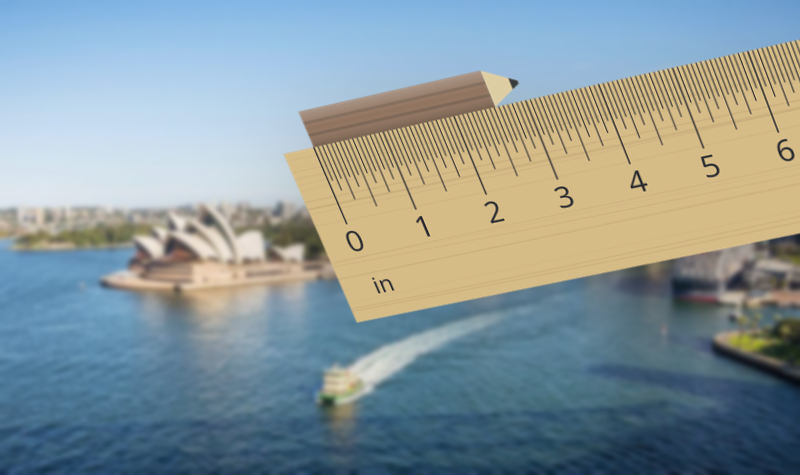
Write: in 3
